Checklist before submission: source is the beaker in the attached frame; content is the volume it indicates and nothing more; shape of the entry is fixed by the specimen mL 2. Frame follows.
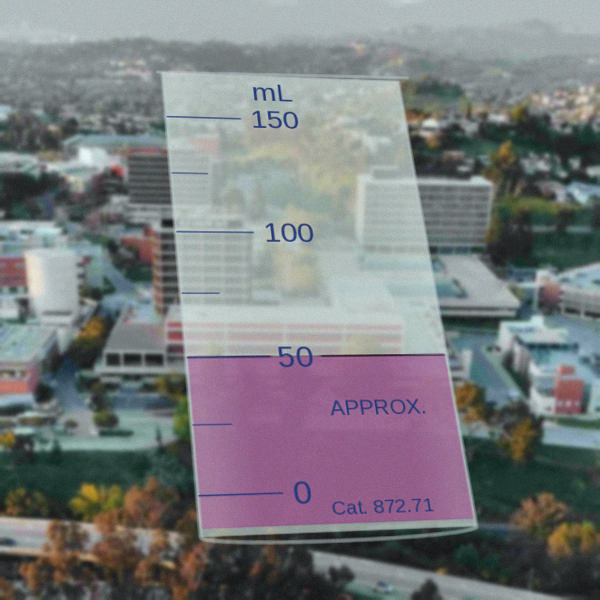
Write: mL 50
